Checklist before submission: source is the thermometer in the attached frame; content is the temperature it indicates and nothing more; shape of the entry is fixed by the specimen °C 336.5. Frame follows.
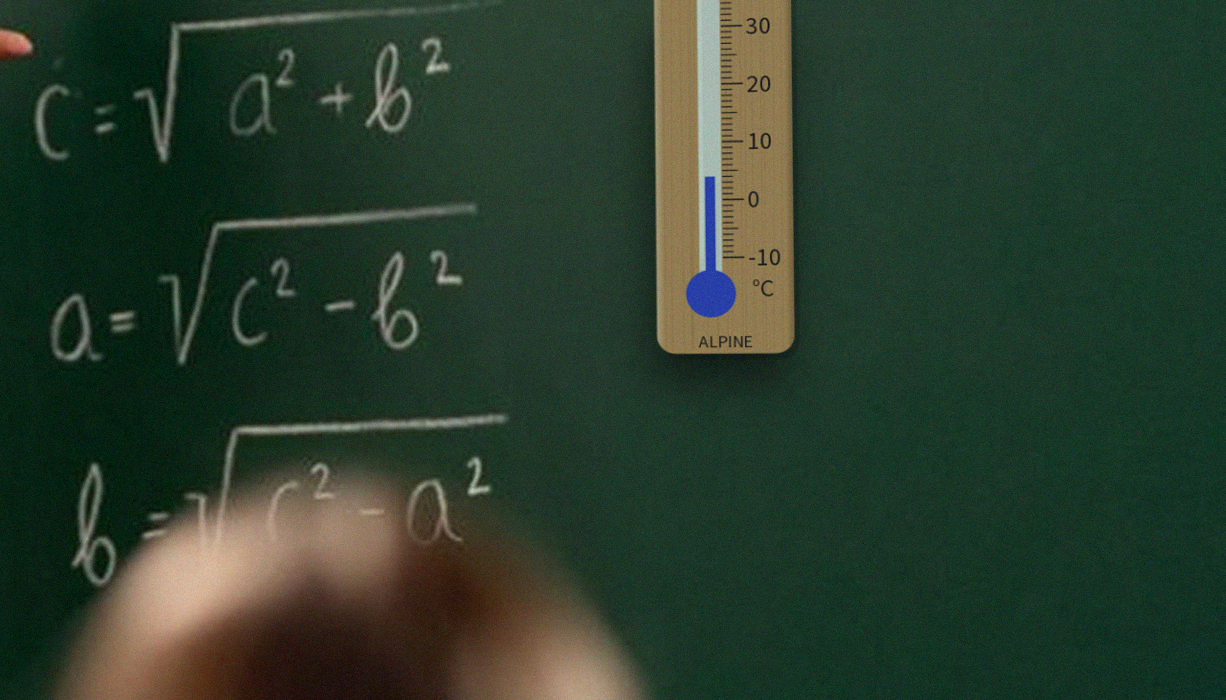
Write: °C 4
